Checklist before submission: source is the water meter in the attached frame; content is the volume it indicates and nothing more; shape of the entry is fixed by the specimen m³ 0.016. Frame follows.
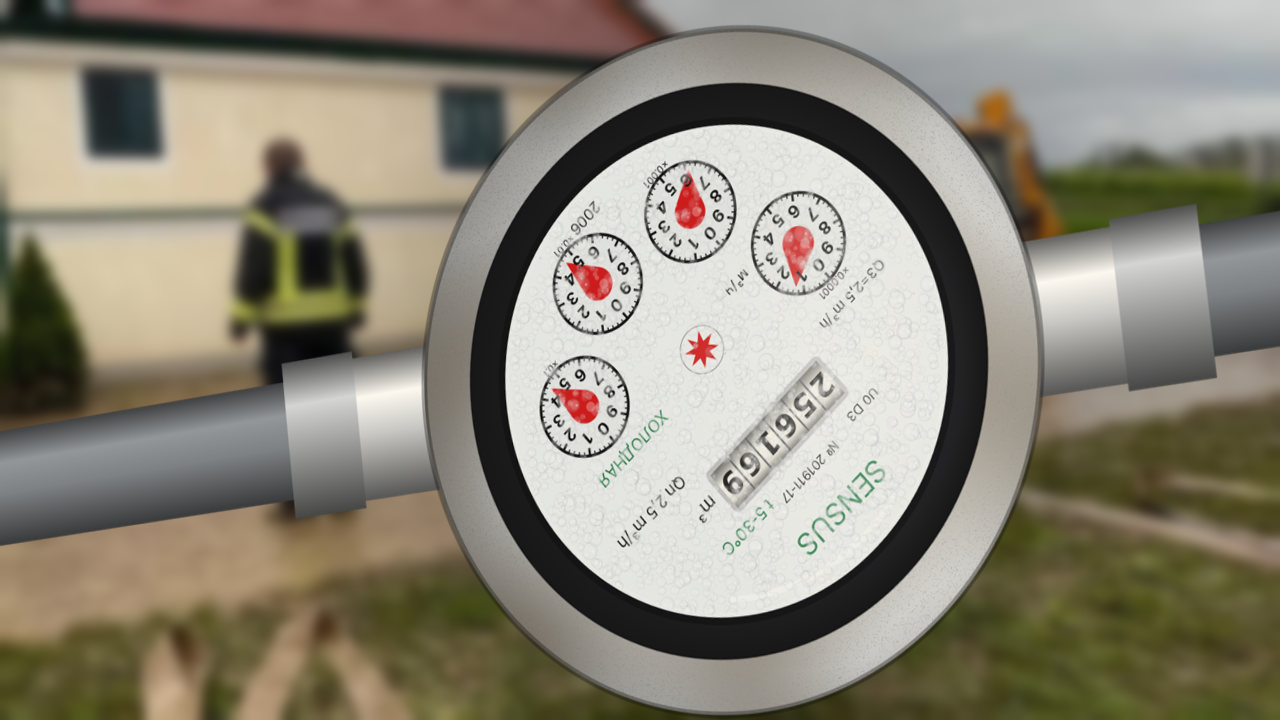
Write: m³ 256169.4461
